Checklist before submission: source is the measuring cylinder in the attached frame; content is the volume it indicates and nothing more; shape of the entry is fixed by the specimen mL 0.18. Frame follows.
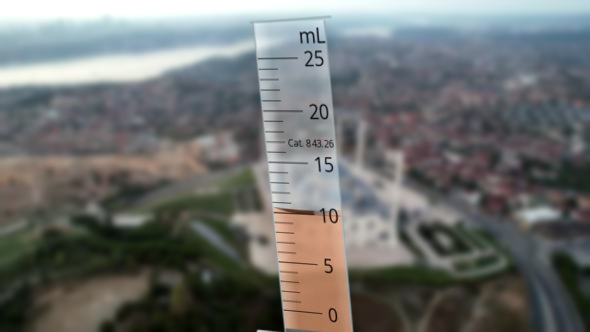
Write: mL 10
